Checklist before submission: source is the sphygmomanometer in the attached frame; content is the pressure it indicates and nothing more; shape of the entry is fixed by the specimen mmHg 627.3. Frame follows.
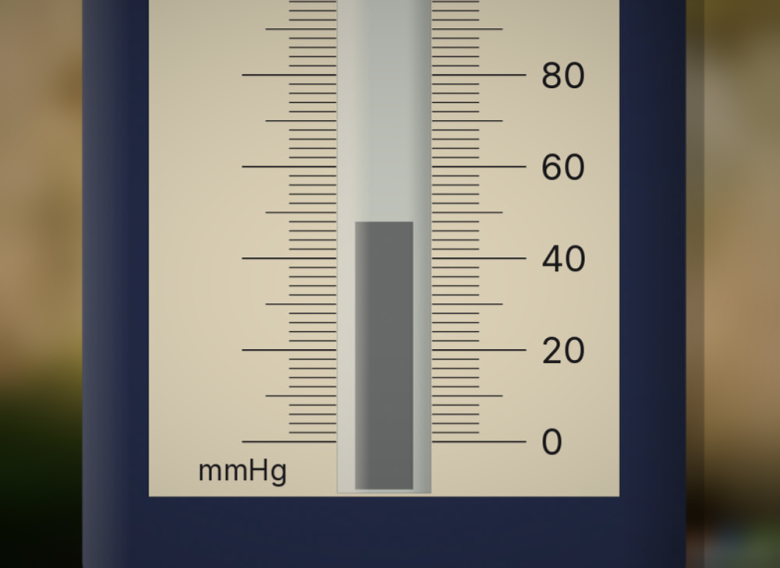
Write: mmHg 48
